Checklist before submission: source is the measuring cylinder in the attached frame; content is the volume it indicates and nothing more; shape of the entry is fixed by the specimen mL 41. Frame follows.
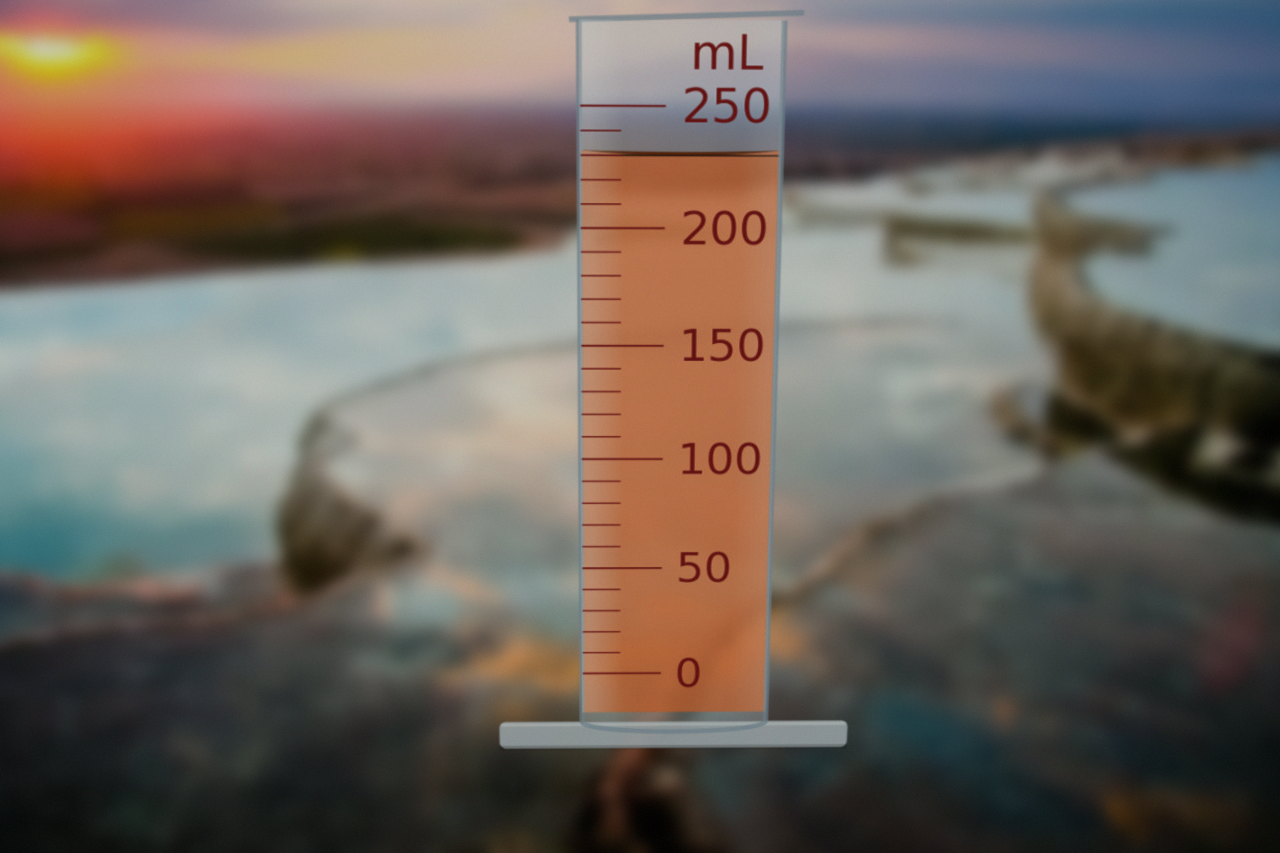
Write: mL 230
